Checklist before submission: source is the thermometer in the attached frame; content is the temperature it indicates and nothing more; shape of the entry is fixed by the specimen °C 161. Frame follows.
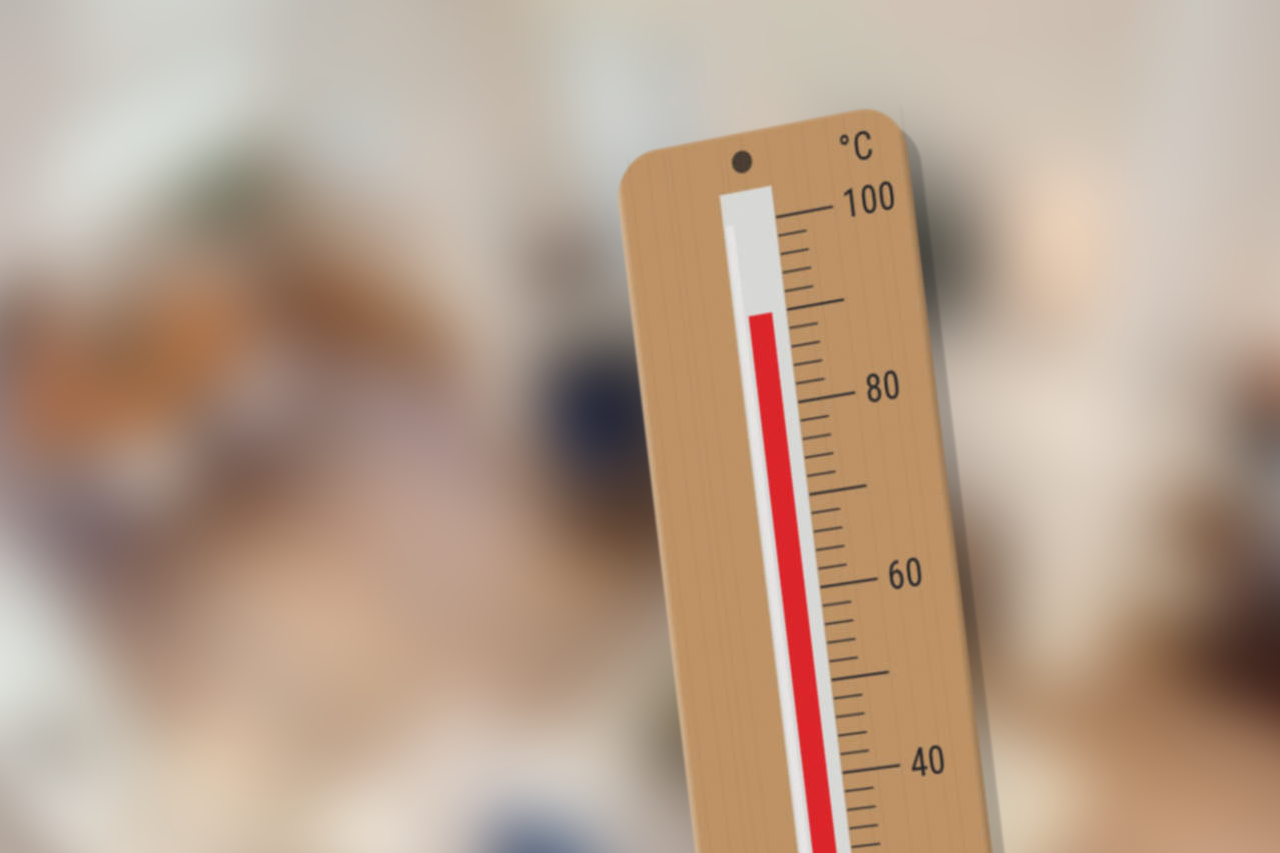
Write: °C 90
